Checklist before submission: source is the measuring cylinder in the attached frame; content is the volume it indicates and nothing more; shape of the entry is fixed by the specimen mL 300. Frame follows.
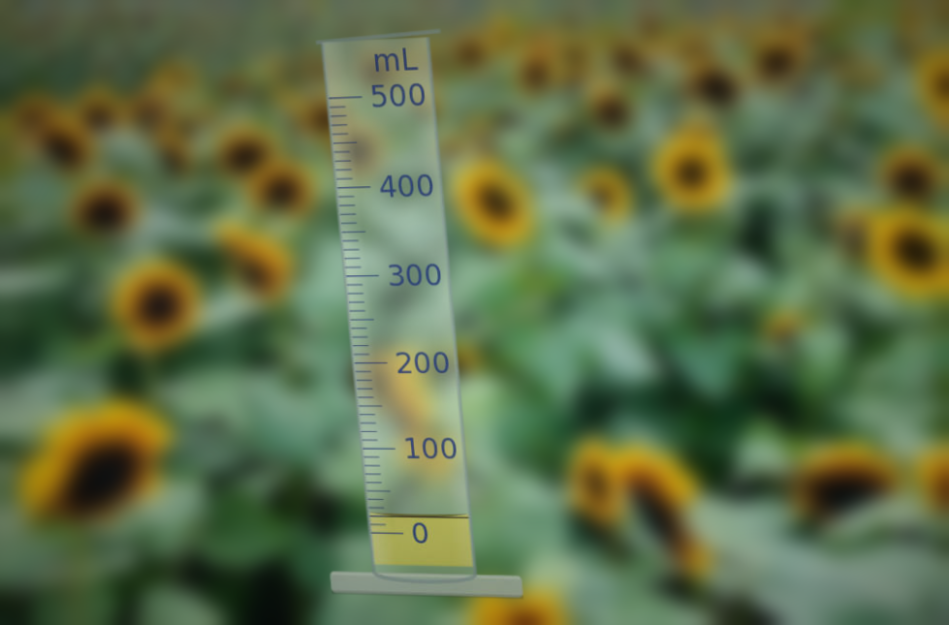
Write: mL 20
